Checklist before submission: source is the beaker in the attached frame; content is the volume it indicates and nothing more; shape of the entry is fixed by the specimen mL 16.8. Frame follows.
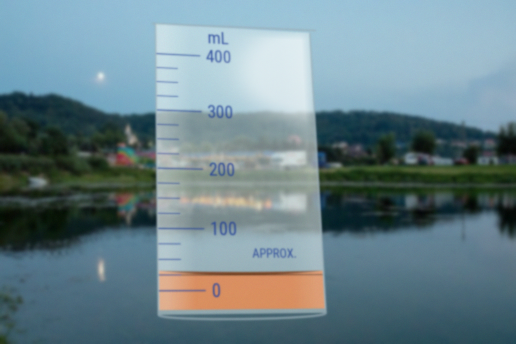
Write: mL 25
